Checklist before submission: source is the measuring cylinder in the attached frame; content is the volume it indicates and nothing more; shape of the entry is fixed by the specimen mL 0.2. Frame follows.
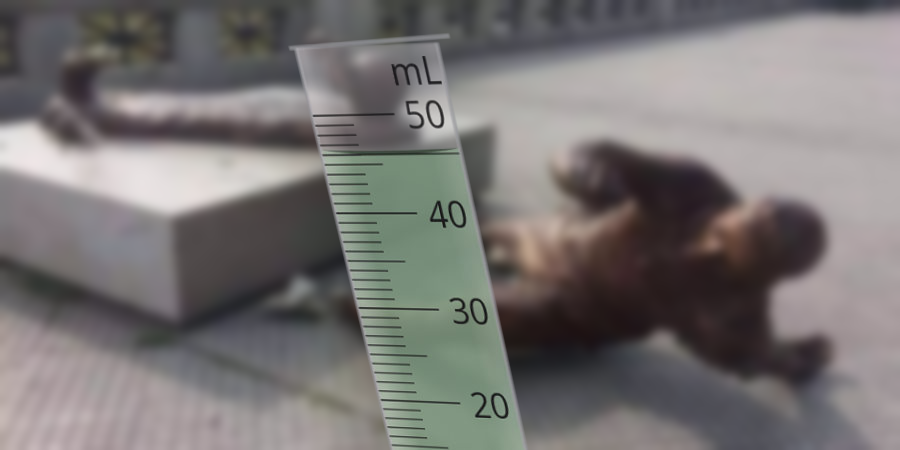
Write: mL 46
